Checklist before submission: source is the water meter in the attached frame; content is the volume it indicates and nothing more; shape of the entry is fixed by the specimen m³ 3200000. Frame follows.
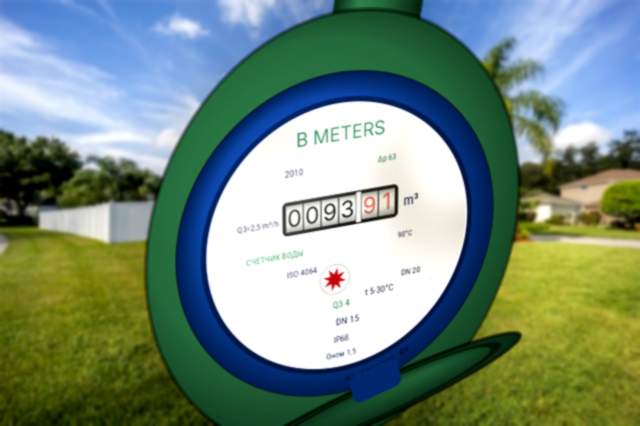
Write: m³ 93.91
